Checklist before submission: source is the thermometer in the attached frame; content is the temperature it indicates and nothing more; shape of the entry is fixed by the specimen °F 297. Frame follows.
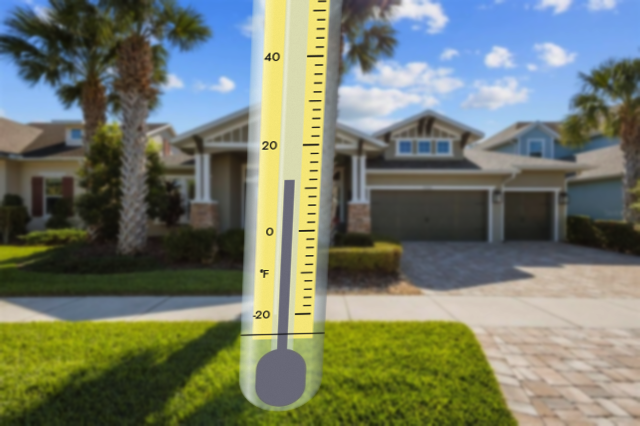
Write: °F 12
